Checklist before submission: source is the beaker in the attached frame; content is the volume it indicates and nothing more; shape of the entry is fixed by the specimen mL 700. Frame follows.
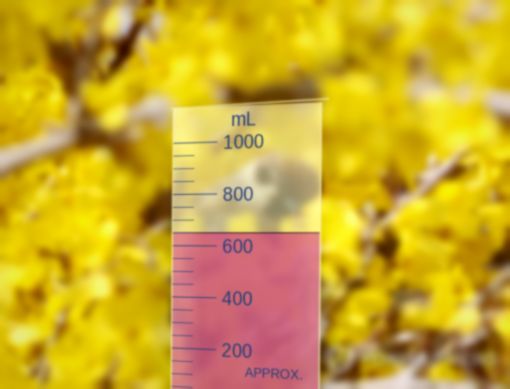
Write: mL 650
